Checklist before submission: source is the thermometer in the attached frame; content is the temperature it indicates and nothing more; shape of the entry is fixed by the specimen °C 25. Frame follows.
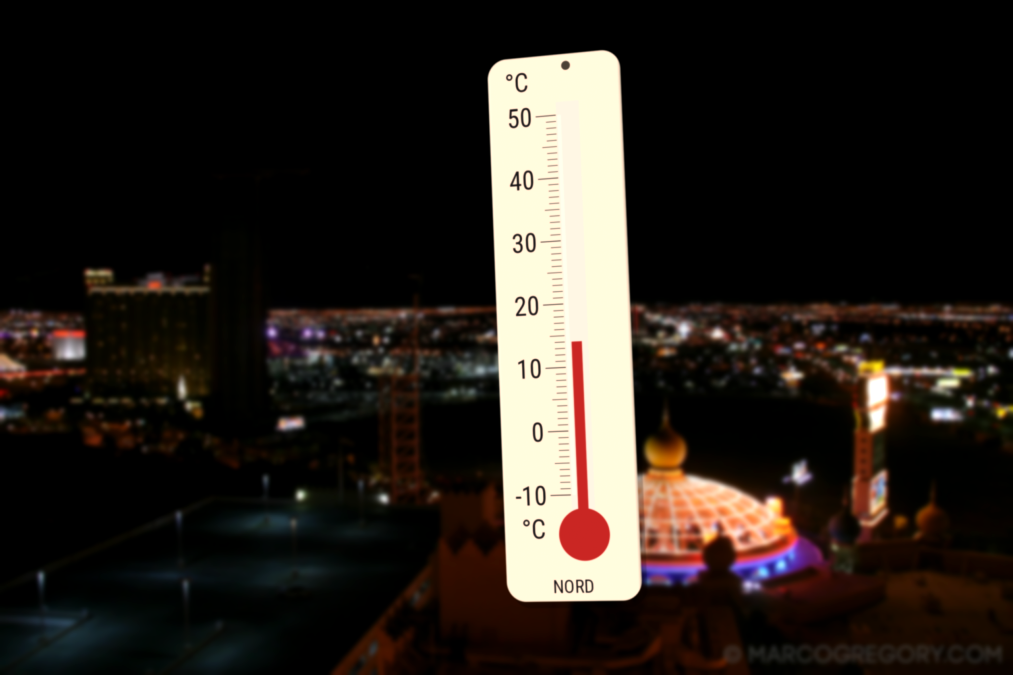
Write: °C 14
